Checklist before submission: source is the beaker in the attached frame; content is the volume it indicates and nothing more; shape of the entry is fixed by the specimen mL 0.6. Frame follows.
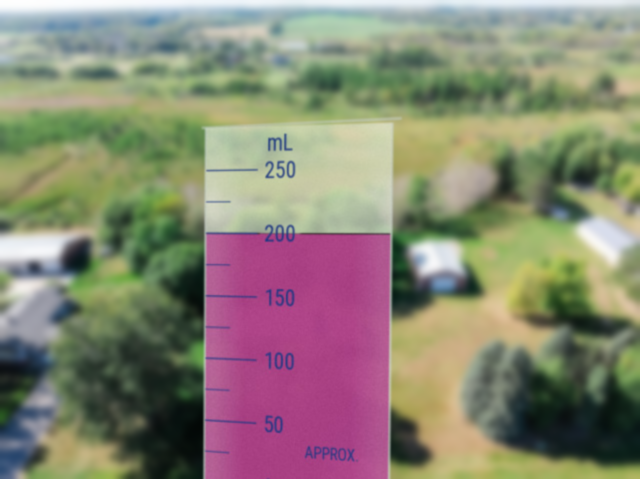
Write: mL 200
